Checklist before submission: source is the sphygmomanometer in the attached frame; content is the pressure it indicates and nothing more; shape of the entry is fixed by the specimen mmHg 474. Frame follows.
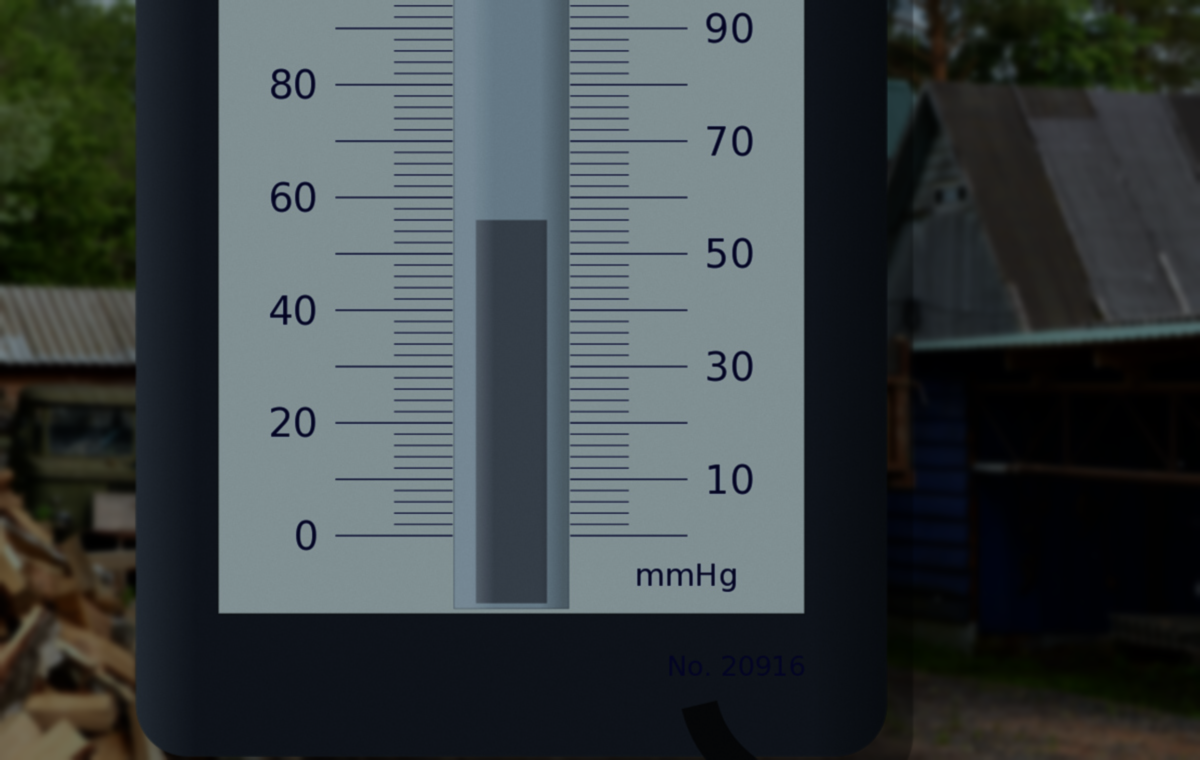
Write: mmHg 56
